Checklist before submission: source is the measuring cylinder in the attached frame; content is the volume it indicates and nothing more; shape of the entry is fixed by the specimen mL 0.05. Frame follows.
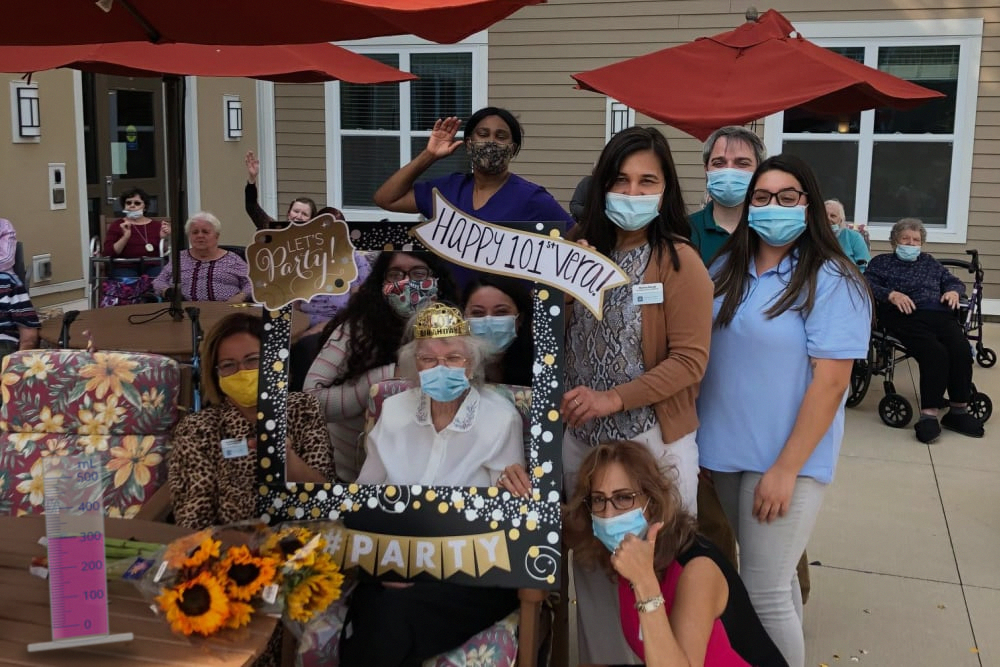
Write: mL 300
